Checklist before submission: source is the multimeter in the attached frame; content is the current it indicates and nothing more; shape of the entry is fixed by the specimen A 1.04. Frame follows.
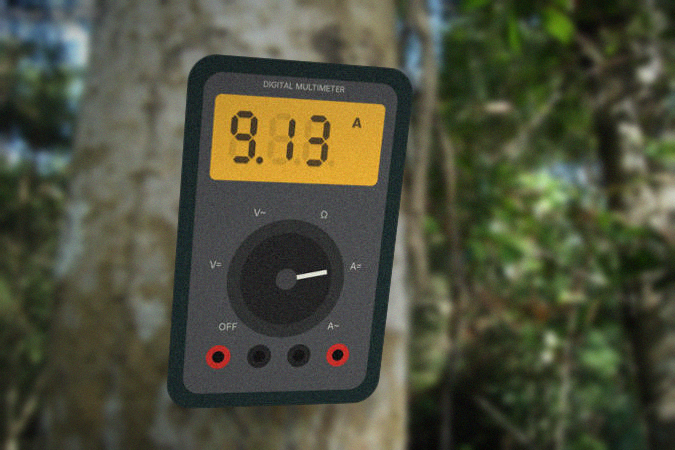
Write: A 9.13
